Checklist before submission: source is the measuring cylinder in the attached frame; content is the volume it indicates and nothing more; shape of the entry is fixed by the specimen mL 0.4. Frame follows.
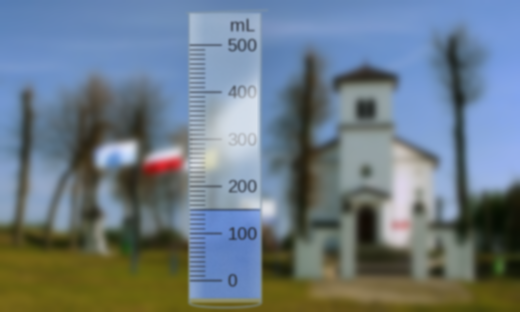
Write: mL 150
